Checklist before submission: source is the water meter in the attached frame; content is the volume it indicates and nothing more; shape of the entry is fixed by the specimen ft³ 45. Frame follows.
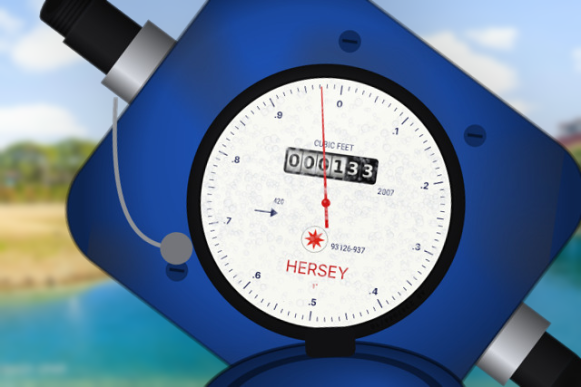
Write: ft³ 132.97
